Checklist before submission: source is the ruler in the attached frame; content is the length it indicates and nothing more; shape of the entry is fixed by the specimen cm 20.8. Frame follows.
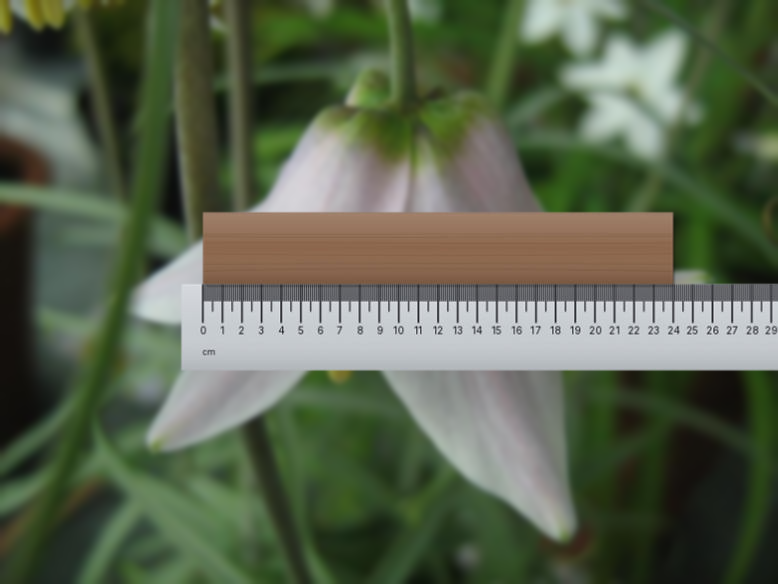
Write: cm 24
